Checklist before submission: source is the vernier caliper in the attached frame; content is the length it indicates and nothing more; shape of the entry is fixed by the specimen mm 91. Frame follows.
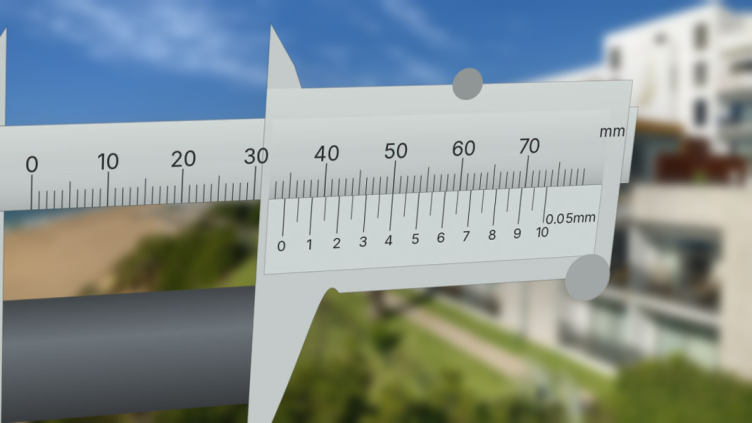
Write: mm 34.4
